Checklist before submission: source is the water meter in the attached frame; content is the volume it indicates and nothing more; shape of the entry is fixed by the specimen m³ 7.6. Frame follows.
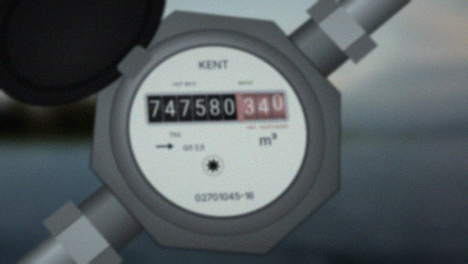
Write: m³ 747580.340
